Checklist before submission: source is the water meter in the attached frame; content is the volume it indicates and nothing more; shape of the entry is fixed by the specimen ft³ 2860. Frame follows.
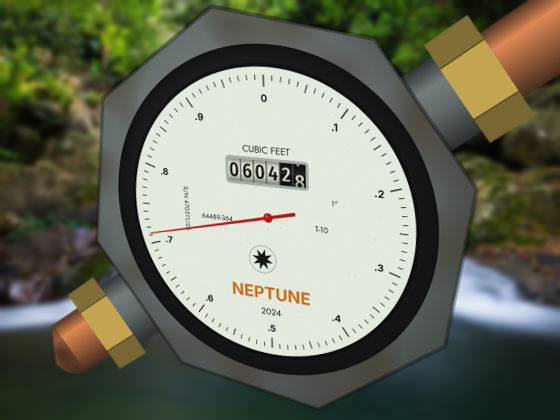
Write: ft³ 60427.71
